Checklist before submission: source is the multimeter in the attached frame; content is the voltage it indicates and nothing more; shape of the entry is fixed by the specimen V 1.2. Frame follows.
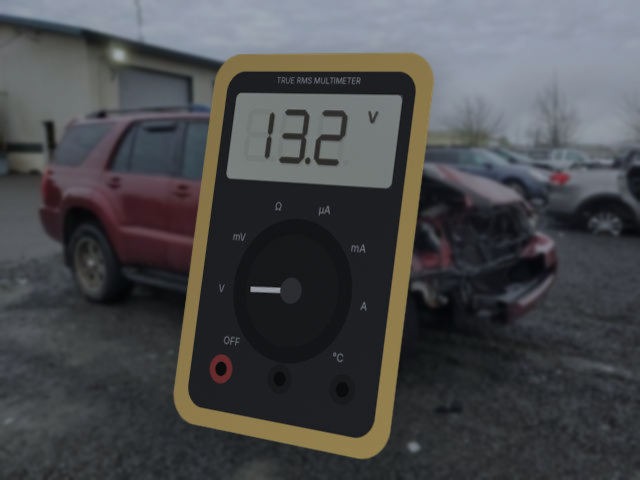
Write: V 13.2
